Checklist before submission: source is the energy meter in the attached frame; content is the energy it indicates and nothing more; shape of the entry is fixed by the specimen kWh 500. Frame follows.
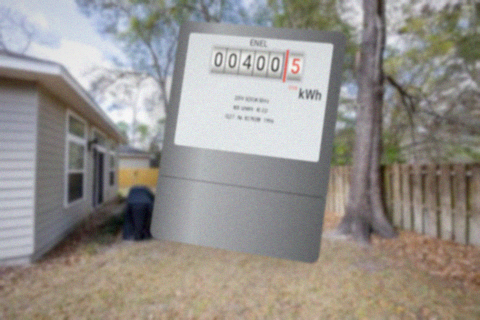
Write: kWh 400.5
